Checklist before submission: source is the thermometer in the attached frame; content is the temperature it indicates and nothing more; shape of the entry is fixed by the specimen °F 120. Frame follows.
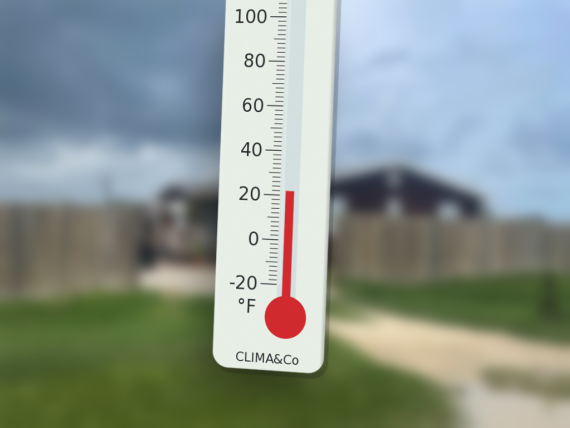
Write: °F 22
